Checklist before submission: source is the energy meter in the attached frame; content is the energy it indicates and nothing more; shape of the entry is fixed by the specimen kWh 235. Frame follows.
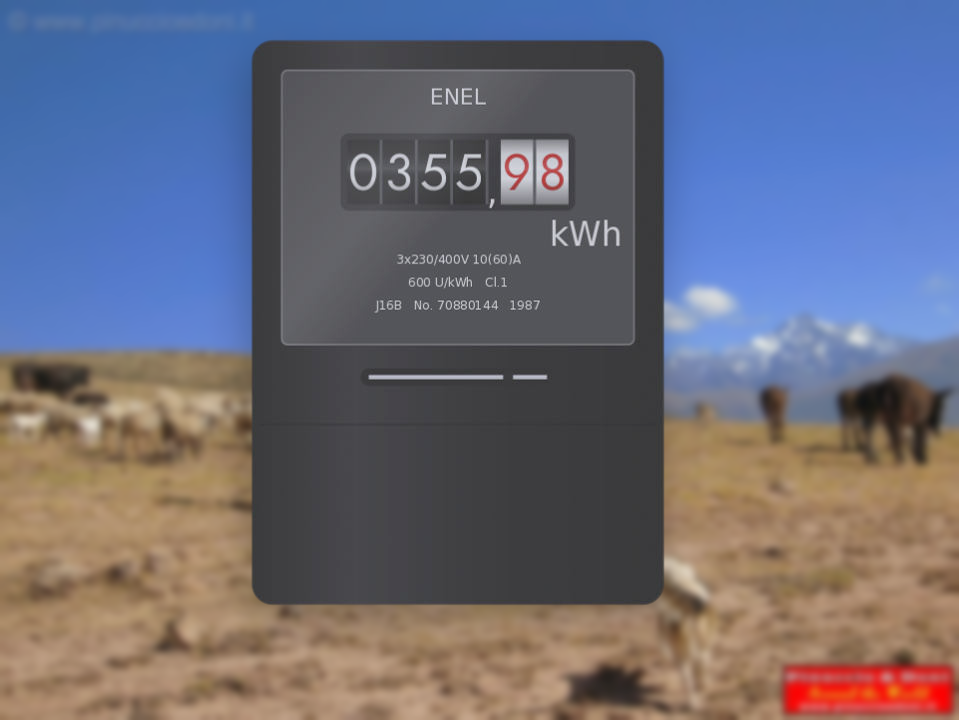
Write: kWh 355.98
